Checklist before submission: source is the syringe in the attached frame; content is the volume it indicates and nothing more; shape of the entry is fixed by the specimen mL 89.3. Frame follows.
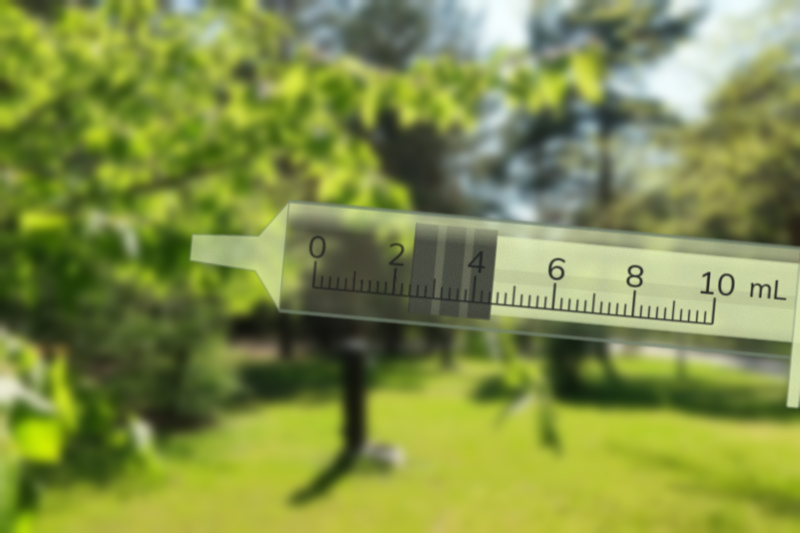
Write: mL 2.4
